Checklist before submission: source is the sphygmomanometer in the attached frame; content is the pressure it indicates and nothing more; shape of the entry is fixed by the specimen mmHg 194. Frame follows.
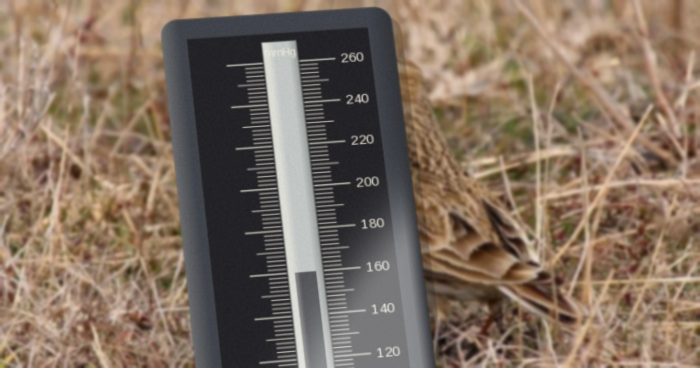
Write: mmHg 160
